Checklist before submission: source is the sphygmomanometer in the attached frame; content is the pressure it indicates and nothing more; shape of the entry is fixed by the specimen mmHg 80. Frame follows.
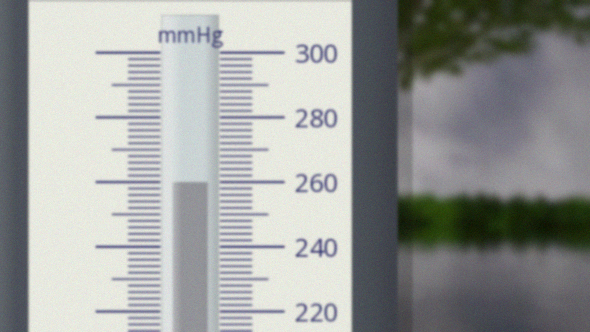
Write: mmHg 260
